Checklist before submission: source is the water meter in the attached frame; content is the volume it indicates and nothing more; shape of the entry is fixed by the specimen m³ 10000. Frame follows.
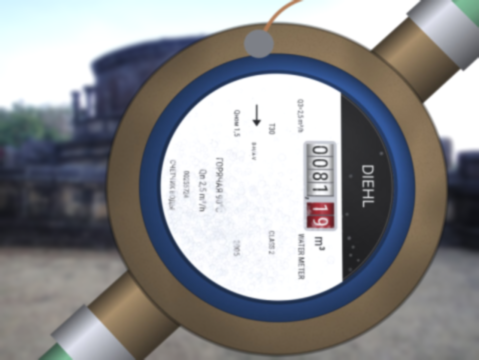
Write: m³ 81.19
